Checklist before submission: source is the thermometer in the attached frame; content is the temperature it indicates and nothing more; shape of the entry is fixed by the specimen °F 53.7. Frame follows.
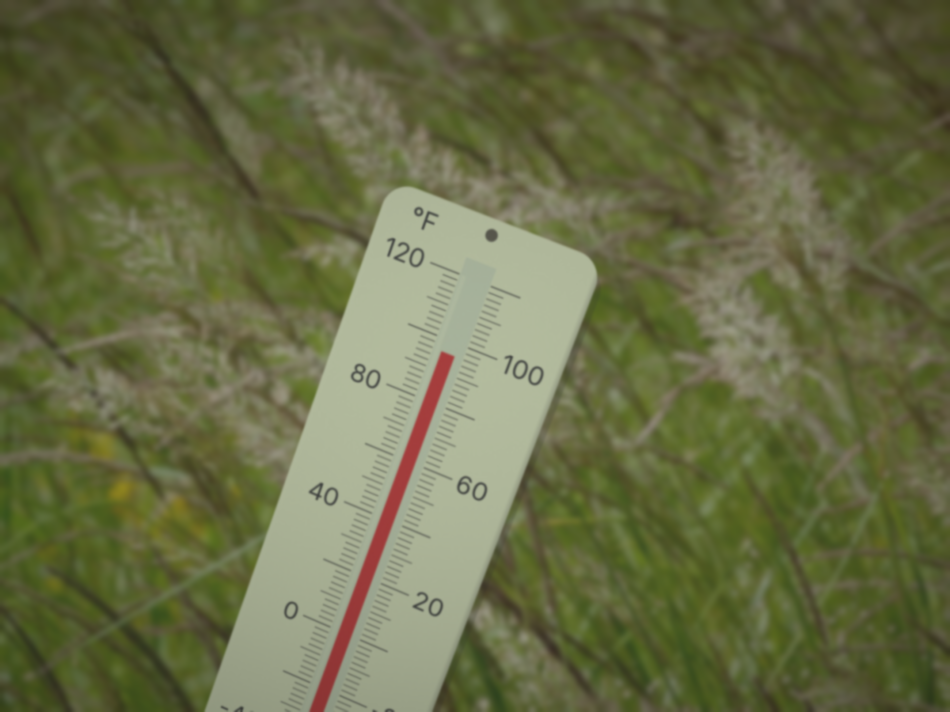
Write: °F 96
